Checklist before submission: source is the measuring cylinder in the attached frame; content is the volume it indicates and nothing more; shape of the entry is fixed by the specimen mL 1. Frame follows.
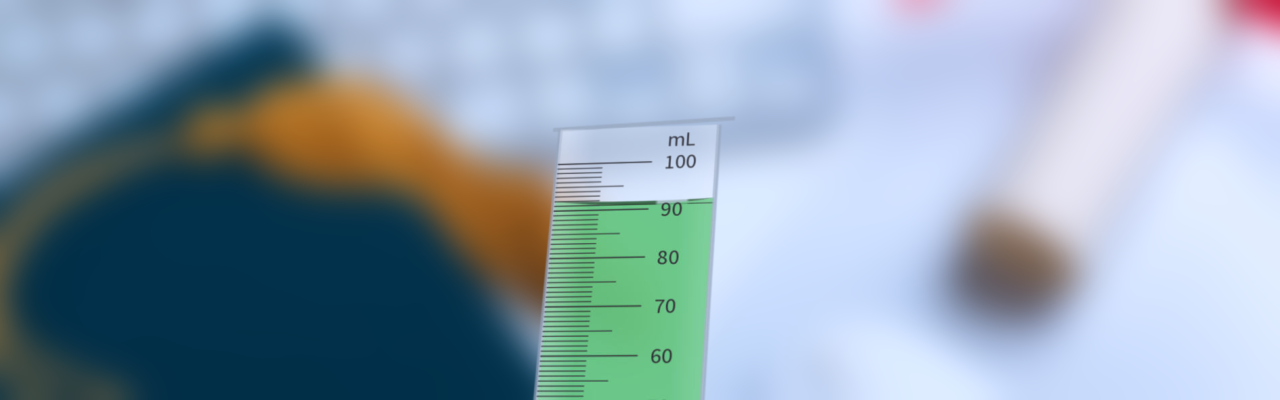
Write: mL 91
